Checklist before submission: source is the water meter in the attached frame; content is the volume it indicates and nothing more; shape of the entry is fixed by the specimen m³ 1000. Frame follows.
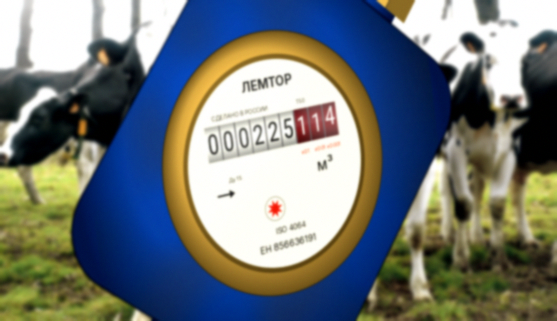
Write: m³ 225.114
